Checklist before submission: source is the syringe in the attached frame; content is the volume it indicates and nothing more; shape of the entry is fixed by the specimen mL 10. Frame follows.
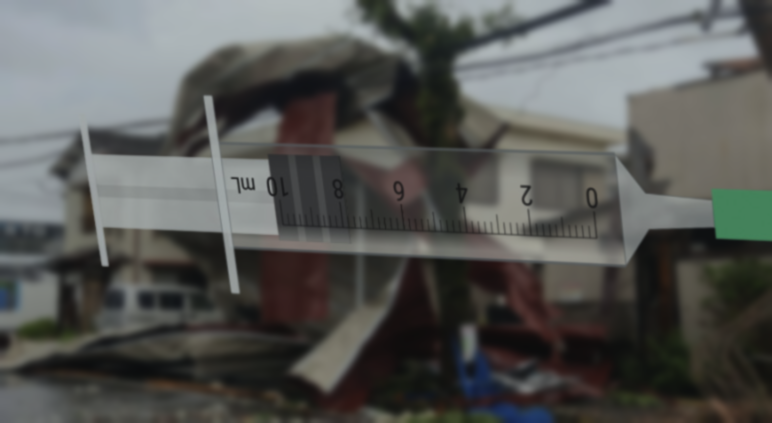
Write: mL 7.8
